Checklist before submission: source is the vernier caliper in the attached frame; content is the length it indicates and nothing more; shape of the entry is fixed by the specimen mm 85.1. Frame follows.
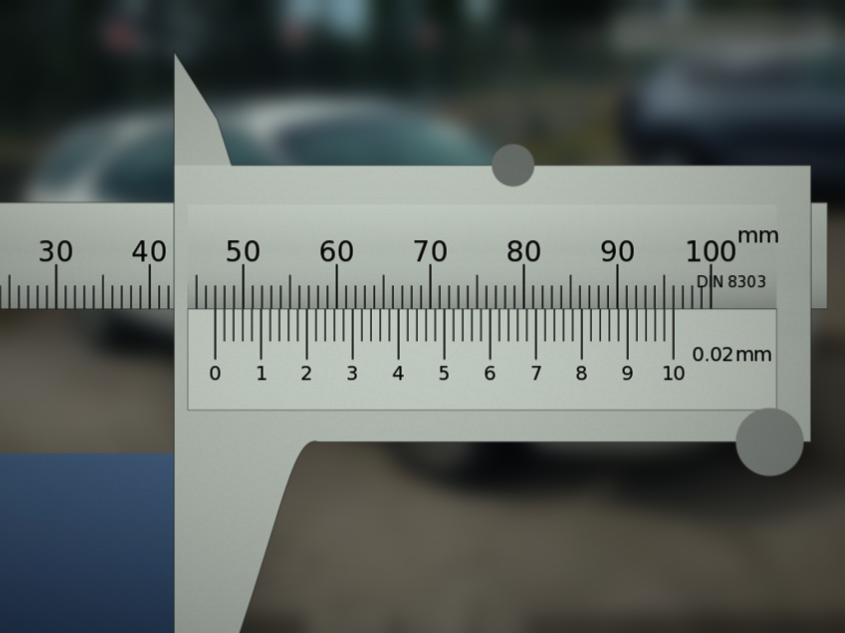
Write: mm 47.0
